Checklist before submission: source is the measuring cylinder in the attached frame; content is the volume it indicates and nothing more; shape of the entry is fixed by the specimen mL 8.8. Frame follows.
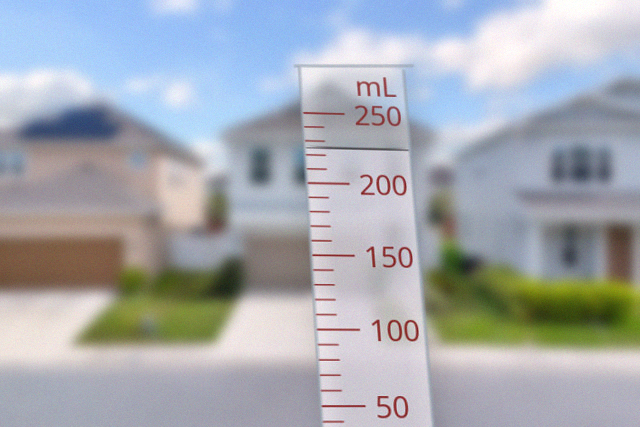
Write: mL 225
